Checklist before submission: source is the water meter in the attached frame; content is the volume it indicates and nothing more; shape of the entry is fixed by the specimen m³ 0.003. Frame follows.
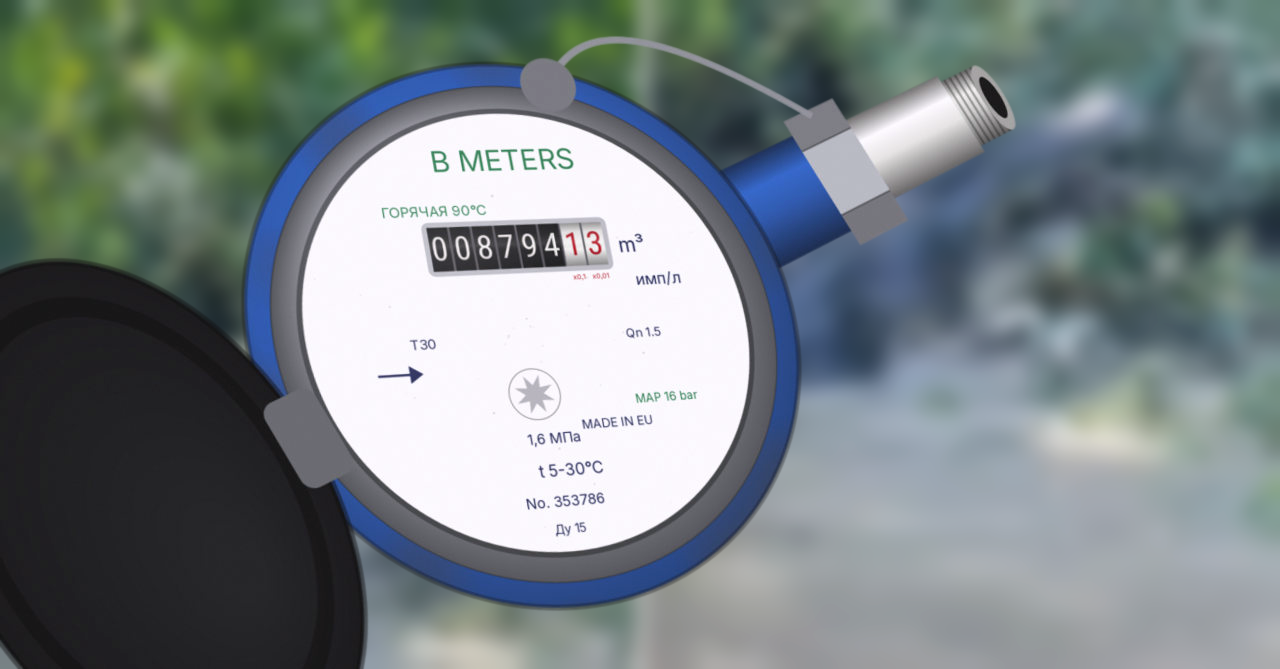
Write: m³ 8794.13
